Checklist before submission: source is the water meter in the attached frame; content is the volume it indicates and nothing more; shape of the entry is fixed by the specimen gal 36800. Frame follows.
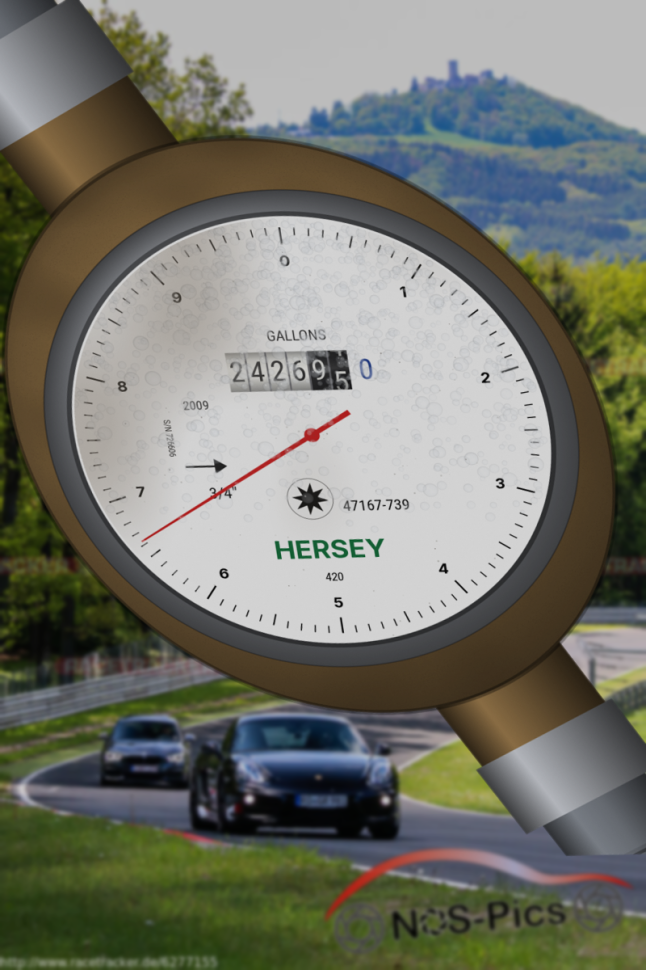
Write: gal 2426946.6
